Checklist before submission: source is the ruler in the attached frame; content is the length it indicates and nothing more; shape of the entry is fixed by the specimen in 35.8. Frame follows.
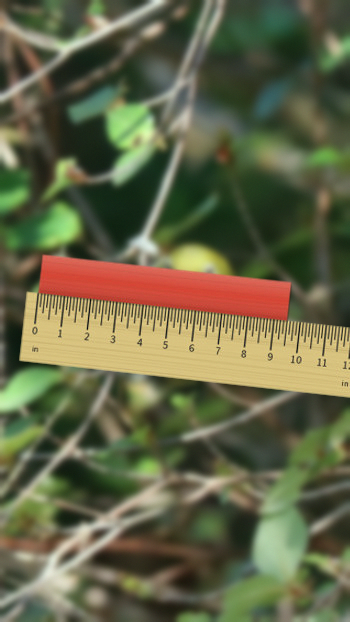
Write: in 9.5
